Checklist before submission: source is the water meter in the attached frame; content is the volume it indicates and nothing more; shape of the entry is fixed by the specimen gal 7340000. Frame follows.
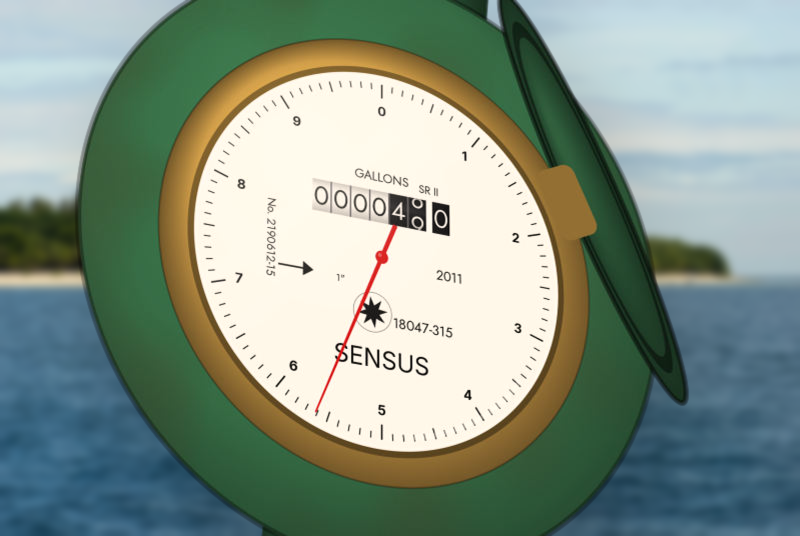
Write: gal 485.6
